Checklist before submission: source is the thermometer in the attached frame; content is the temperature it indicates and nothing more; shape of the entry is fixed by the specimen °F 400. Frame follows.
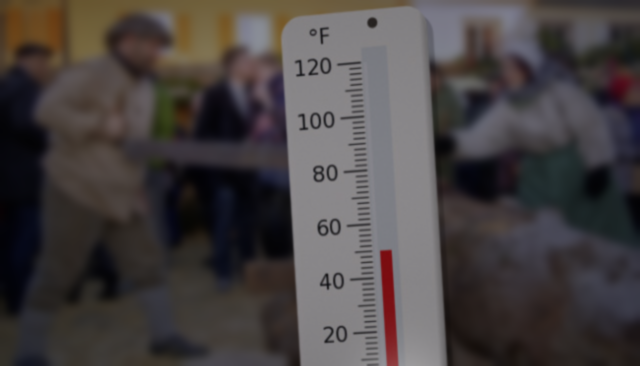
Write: °F 50
